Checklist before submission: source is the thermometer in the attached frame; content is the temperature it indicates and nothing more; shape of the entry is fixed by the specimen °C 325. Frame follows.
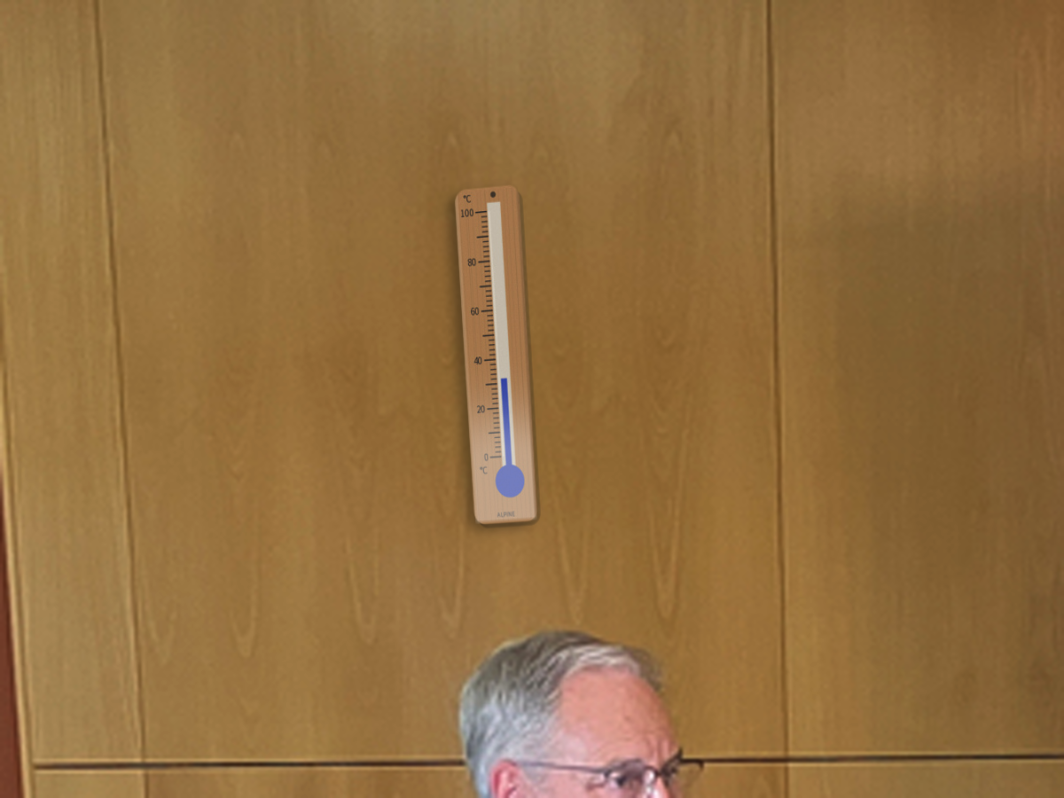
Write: °C 32
